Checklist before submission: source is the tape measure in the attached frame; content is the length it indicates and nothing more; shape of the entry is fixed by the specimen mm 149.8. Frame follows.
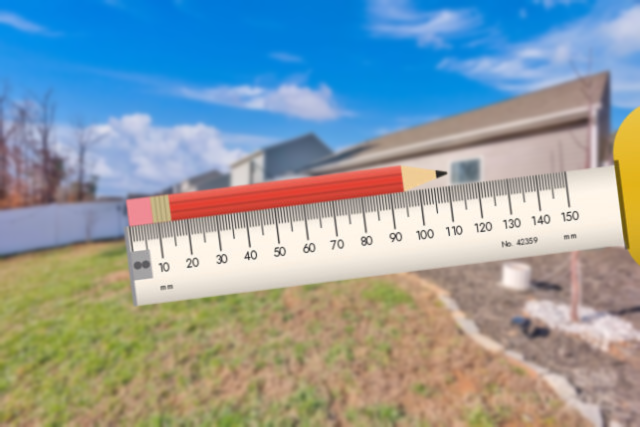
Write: mm 110
